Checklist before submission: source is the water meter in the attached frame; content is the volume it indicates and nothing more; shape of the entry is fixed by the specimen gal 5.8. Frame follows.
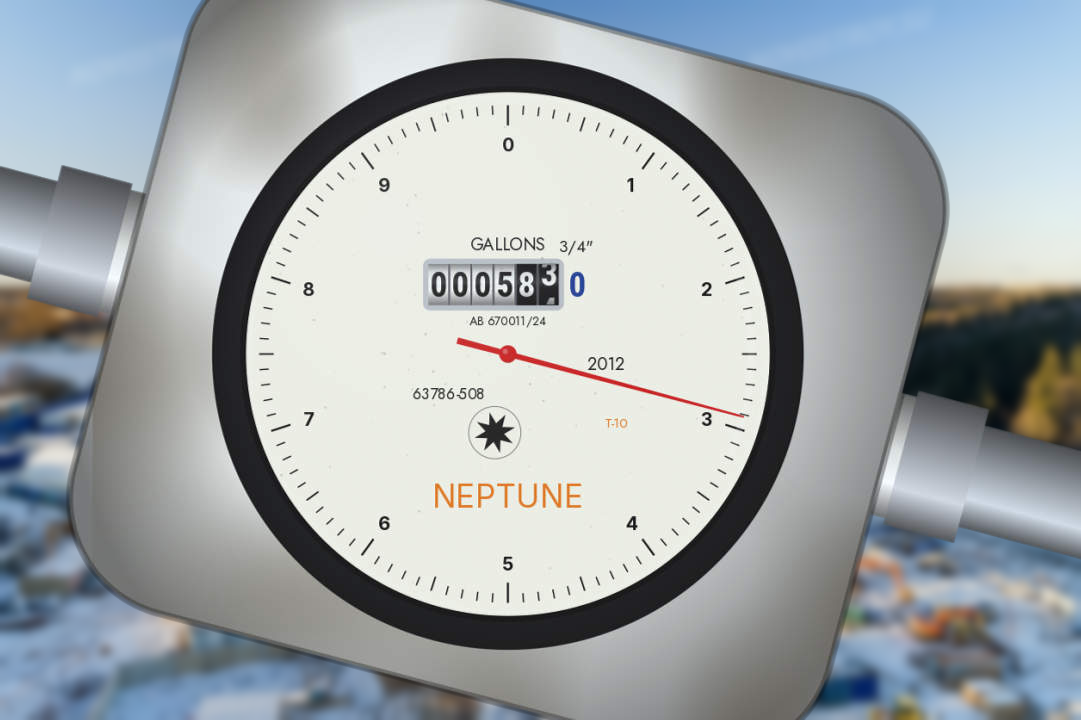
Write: gal 5832.9
